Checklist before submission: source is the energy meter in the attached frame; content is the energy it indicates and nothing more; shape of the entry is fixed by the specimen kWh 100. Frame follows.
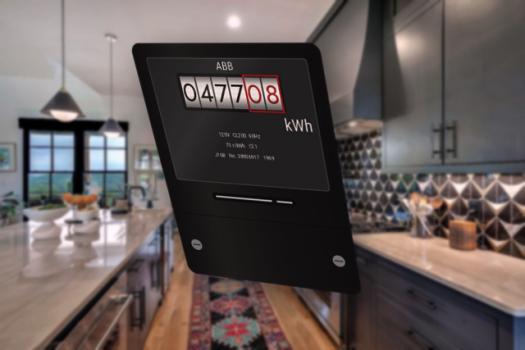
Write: kWh 477.08
